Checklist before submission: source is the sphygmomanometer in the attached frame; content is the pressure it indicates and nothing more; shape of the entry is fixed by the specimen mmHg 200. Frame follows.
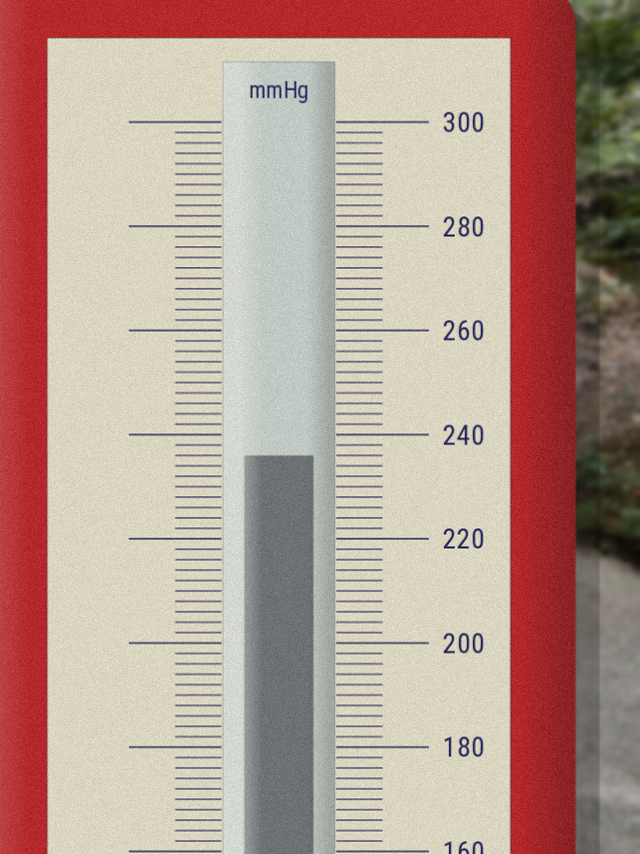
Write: mmHg 236
